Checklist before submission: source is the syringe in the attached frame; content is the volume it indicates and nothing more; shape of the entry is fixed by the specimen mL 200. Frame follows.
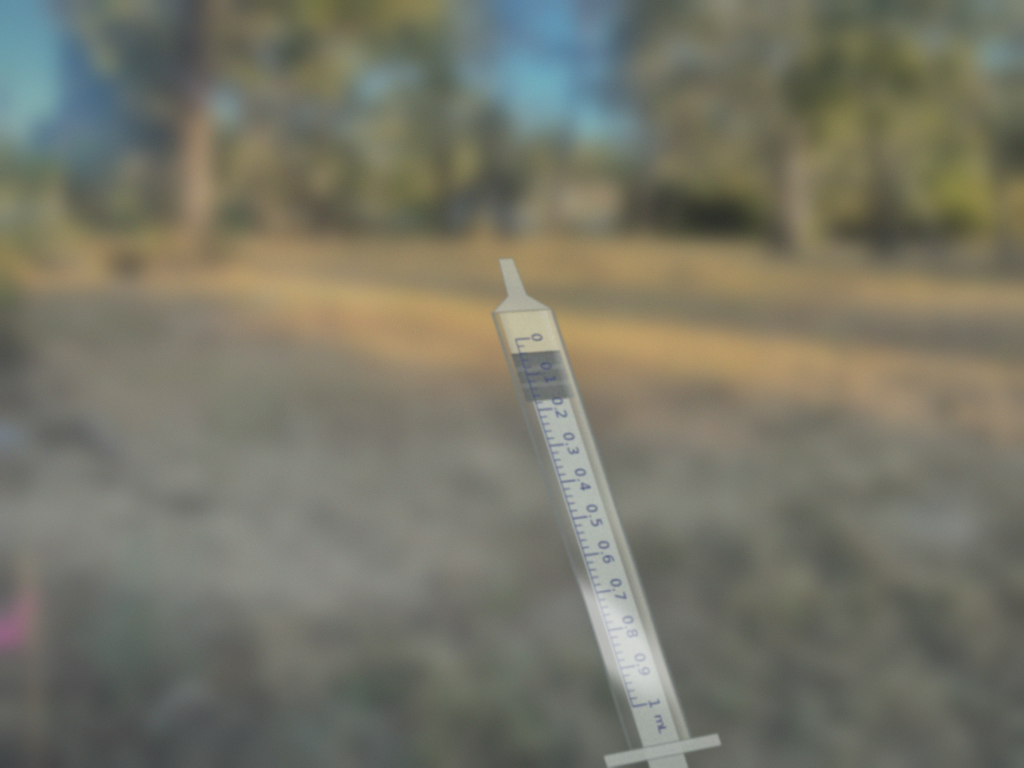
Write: mL 0.04
